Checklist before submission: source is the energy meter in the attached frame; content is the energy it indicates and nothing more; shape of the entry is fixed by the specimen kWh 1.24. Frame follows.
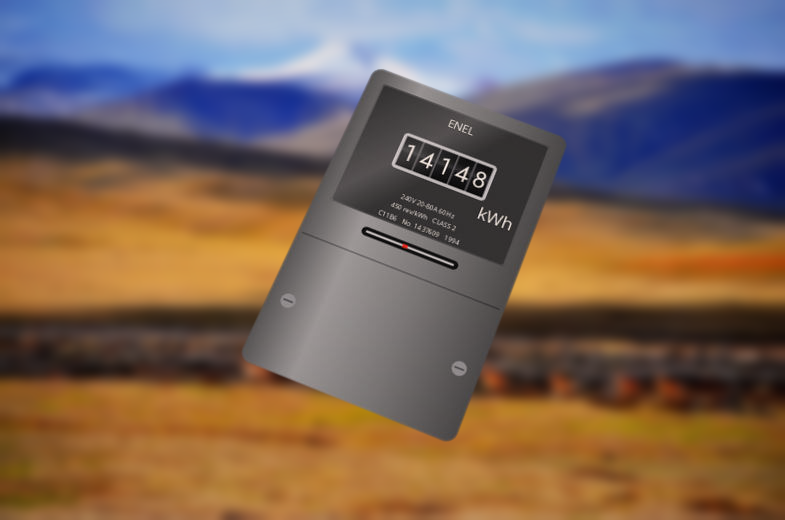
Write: kWh 14148
